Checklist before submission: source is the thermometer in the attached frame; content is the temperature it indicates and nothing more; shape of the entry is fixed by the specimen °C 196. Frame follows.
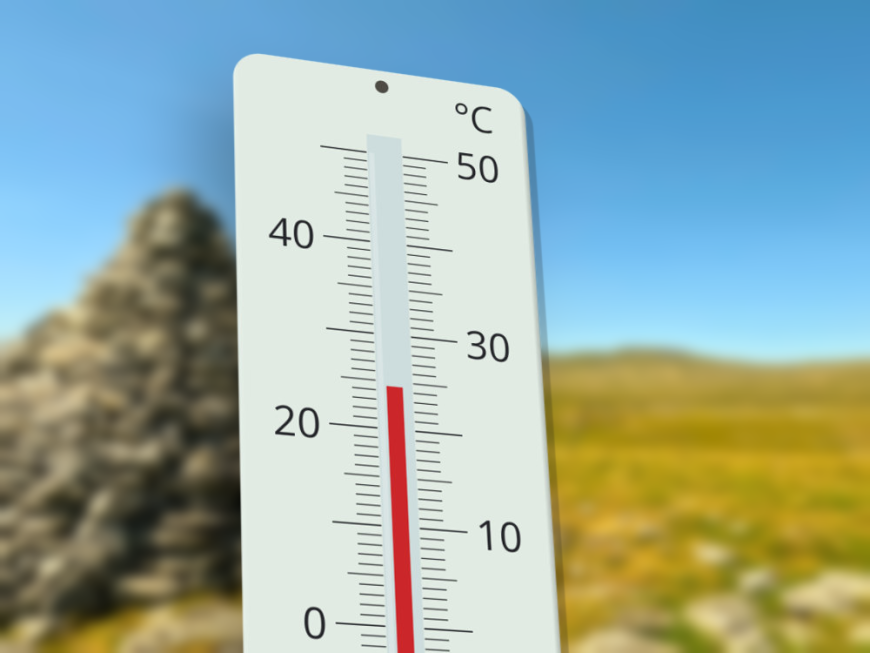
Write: °C 24.5
